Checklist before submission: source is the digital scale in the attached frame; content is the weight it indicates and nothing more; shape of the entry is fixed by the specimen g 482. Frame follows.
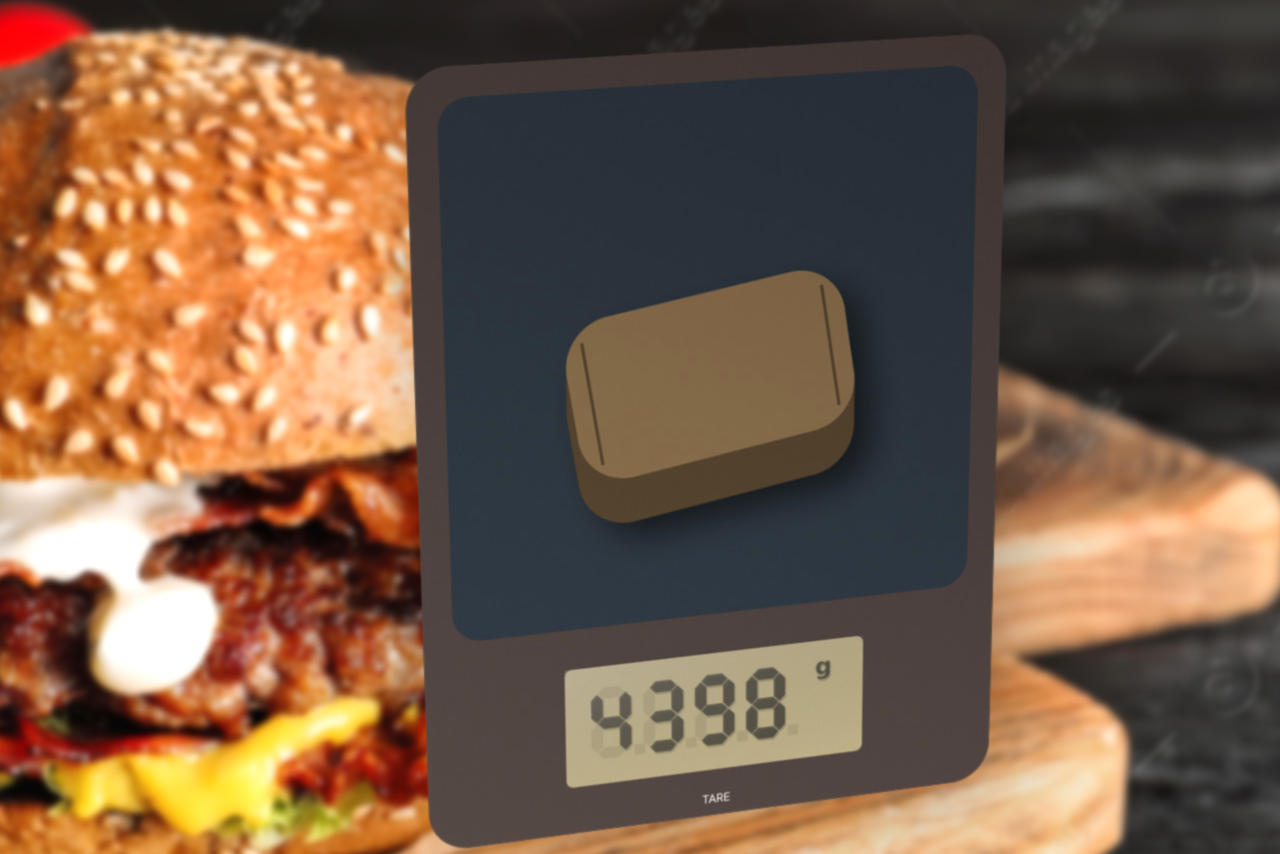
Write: g 4398
